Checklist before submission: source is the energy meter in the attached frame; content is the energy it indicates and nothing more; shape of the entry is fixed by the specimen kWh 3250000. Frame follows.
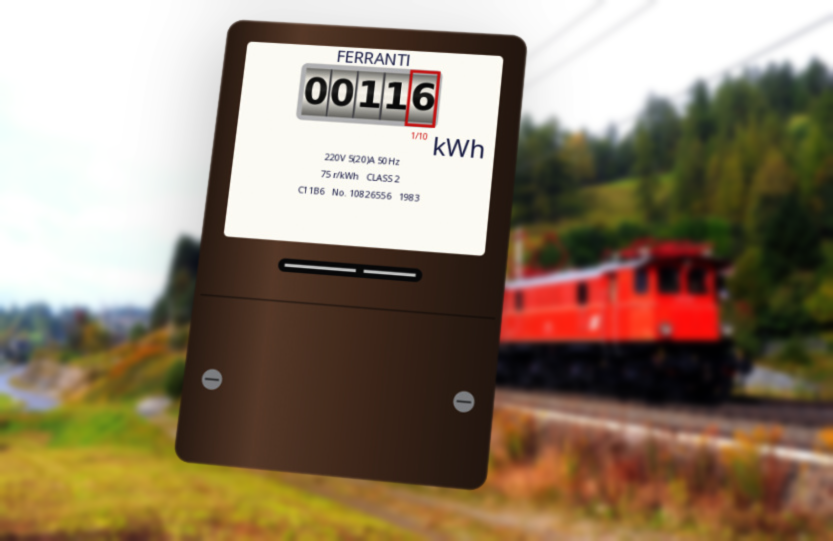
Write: kWh 11.6
